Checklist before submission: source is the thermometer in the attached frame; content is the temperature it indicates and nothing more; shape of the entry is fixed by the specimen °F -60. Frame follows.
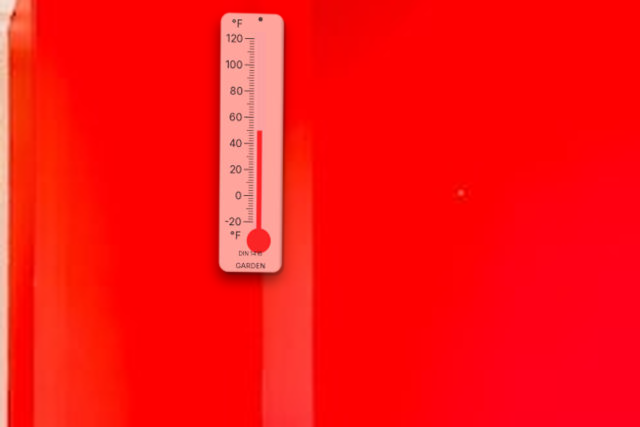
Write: °F 50
